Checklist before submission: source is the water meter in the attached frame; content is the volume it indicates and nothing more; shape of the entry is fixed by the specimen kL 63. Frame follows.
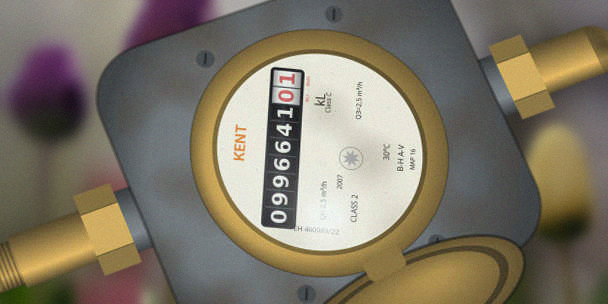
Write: kL 996641.01
